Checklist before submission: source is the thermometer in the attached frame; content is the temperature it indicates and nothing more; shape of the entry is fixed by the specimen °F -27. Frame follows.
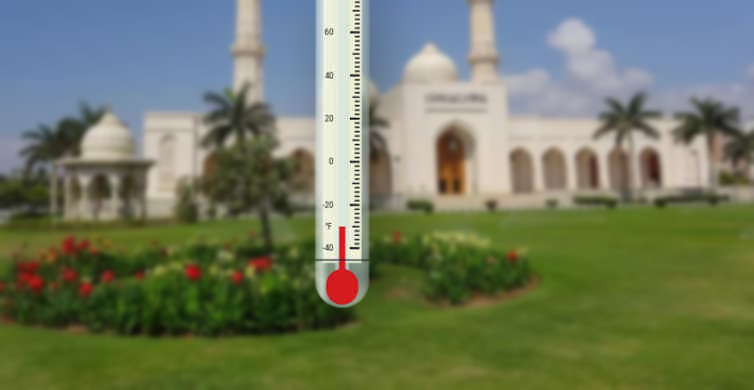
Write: °F -30
